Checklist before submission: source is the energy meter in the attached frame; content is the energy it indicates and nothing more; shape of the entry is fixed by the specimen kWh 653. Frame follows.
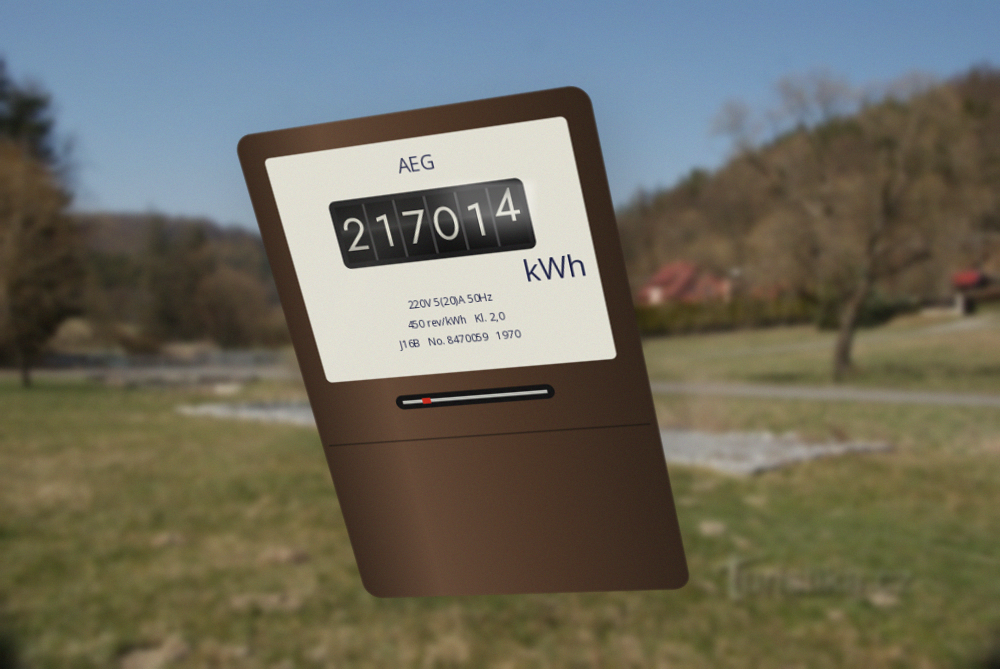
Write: kWh 217014
